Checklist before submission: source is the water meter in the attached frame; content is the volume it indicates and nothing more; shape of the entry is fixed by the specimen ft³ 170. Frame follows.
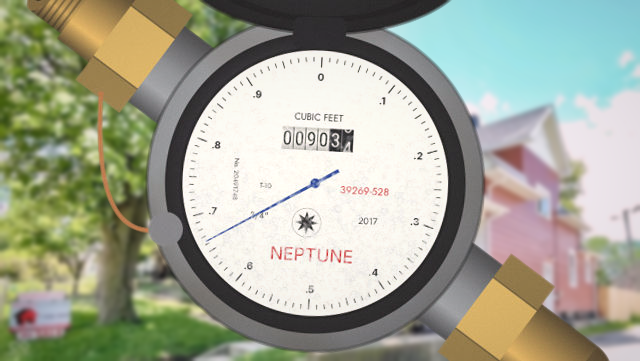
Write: ft³ 9033.66
